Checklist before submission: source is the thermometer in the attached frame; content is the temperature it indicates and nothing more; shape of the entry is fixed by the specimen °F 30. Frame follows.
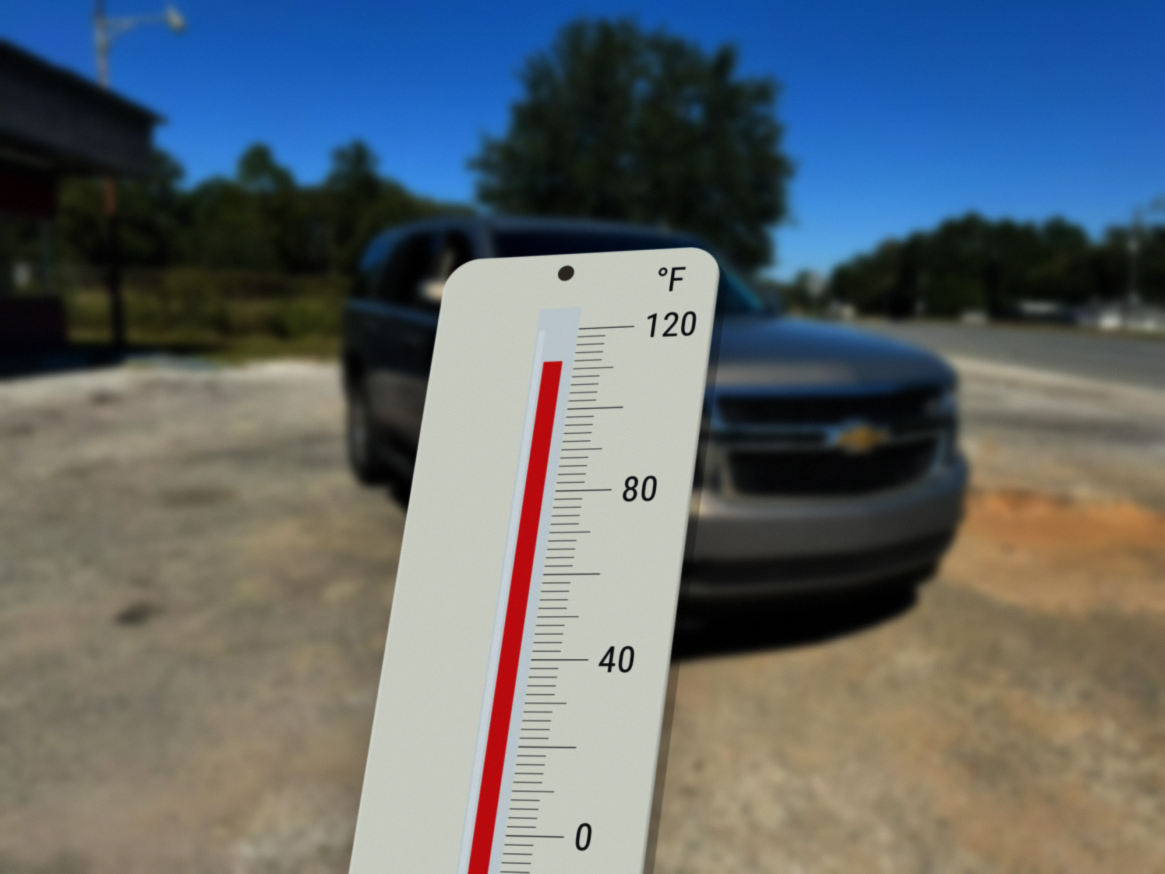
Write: °F 112
